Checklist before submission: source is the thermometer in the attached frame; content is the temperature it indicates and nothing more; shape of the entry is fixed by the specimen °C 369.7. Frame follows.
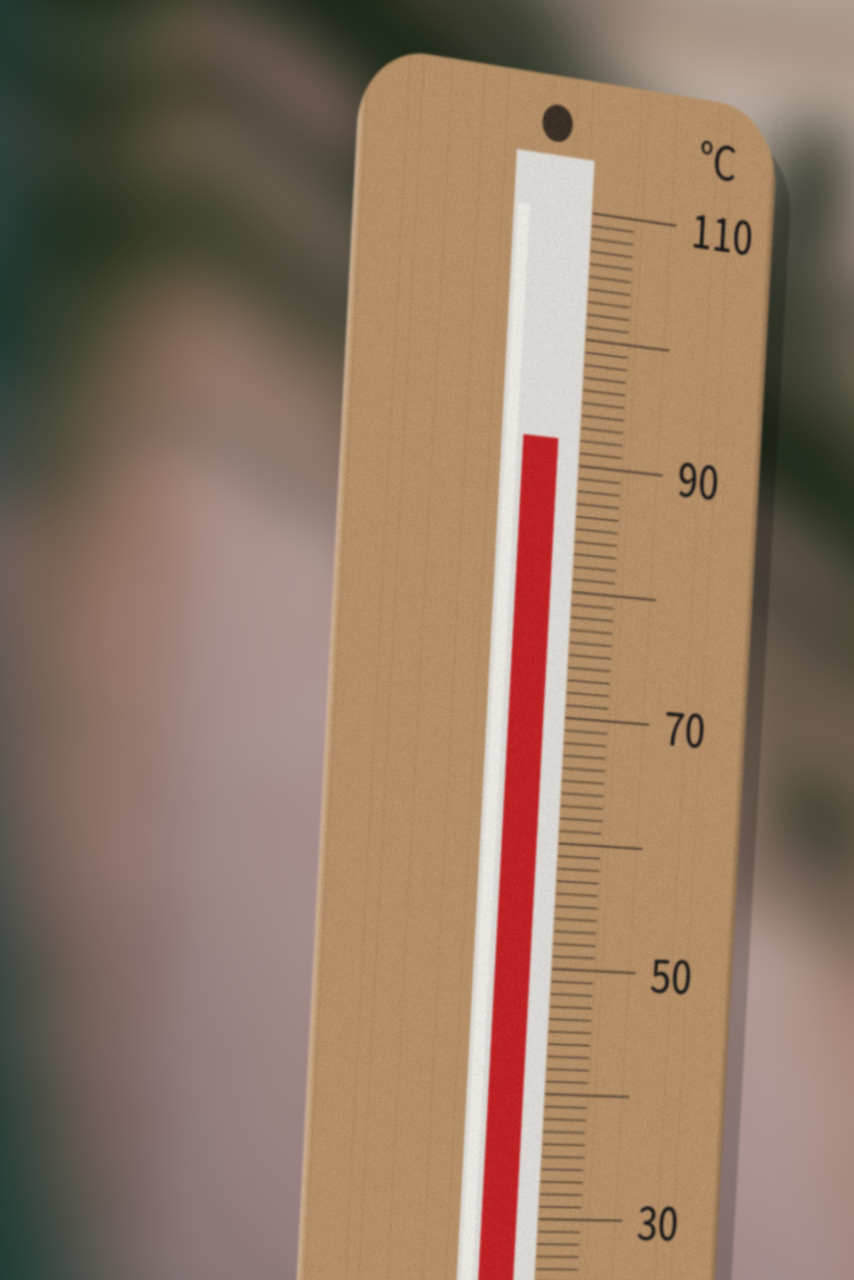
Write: °C 92
